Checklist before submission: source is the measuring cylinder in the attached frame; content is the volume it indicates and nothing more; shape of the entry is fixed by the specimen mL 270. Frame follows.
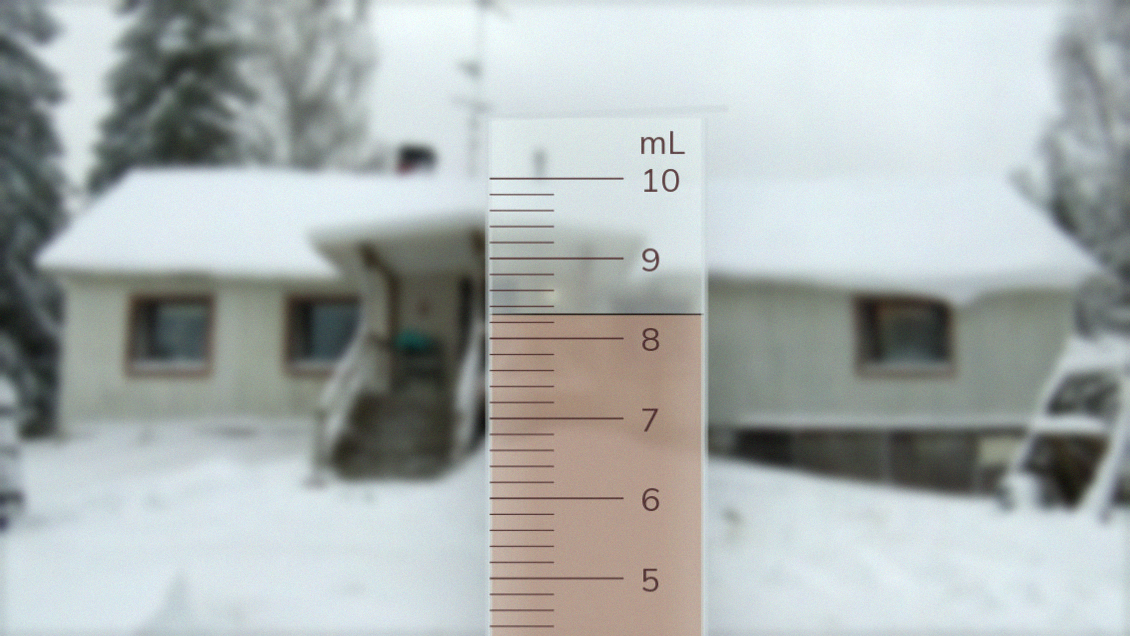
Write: mL 8.3
